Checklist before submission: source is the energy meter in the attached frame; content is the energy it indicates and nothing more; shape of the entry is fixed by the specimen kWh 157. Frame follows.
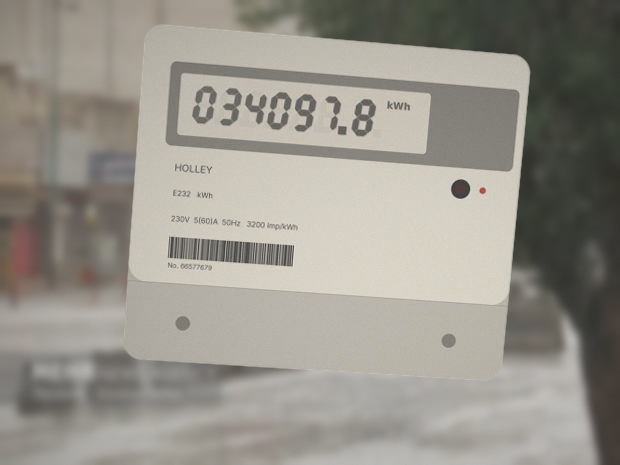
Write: kWh 34097.8
